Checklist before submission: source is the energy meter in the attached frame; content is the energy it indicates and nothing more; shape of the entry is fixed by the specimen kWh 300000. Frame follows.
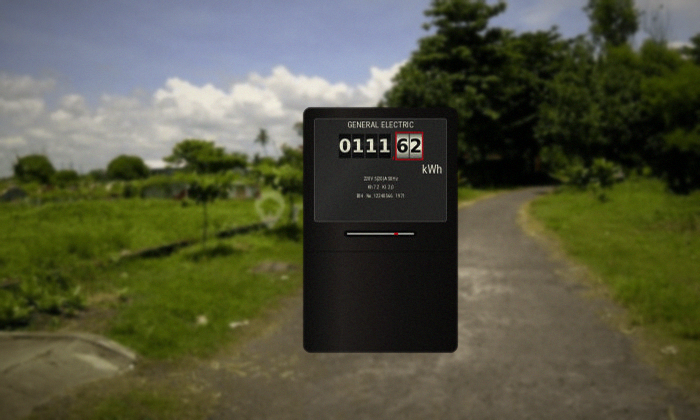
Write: kWh 111.62
